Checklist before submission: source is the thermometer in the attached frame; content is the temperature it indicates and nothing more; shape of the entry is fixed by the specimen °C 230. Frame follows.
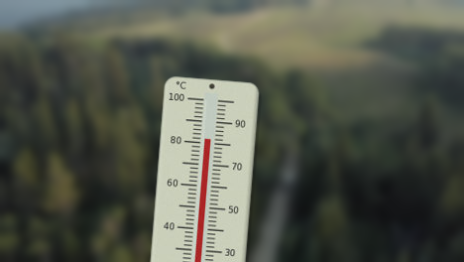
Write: °C 82
